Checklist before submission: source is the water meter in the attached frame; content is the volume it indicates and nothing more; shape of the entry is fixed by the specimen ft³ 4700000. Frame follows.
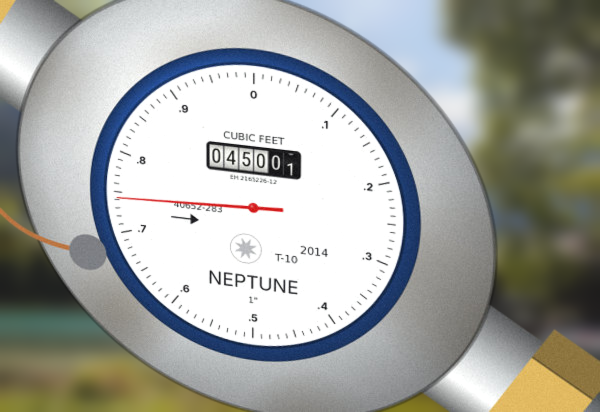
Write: ft³ 45000.74
